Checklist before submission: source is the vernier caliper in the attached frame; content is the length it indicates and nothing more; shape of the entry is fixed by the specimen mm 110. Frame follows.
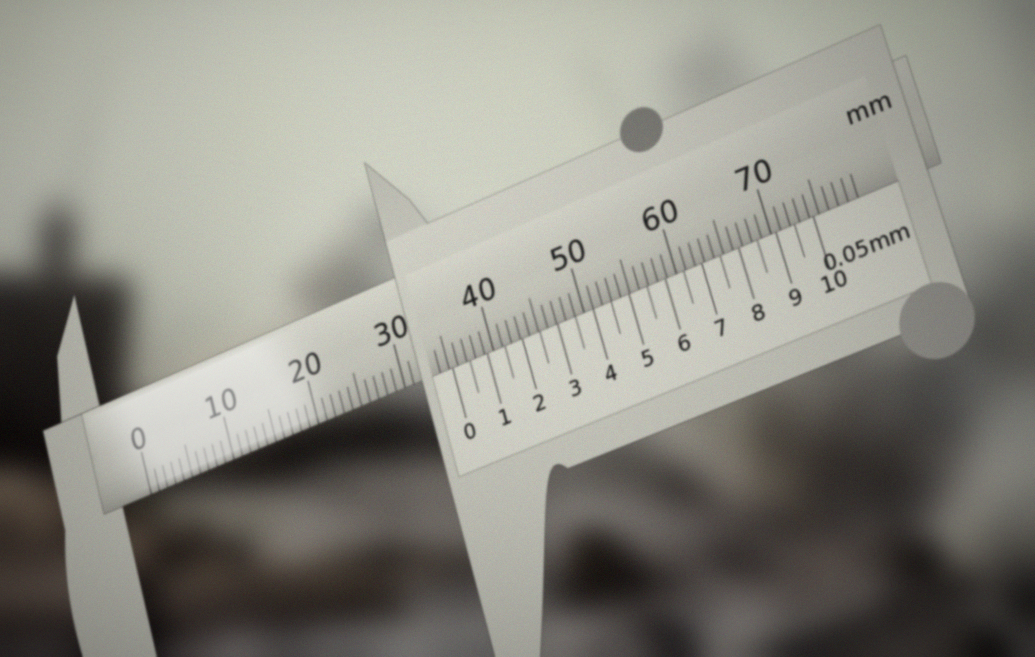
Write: mm 35.4
